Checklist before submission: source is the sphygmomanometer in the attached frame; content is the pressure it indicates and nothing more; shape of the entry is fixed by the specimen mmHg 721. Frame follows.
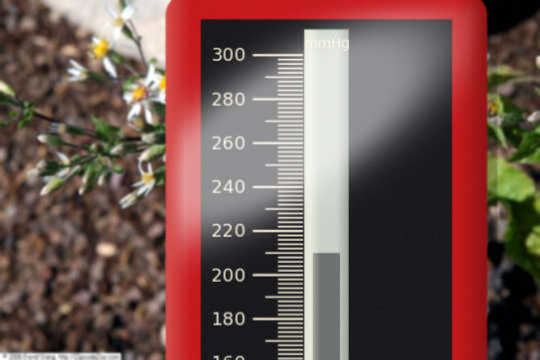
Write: mmHg 210
